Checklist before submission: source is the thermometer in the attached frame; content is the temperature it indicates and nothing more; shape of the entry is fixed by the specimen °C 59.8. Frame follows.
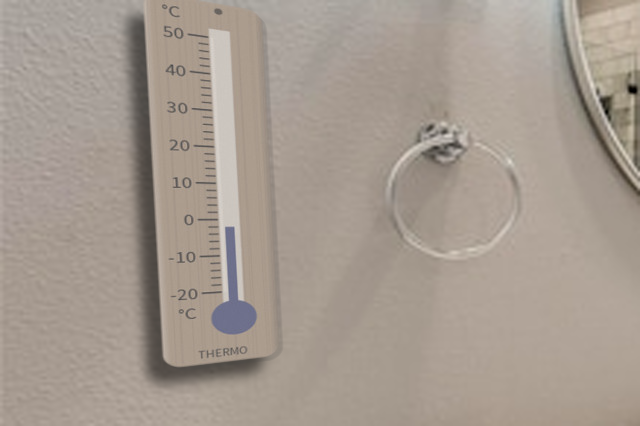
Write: °C -2
